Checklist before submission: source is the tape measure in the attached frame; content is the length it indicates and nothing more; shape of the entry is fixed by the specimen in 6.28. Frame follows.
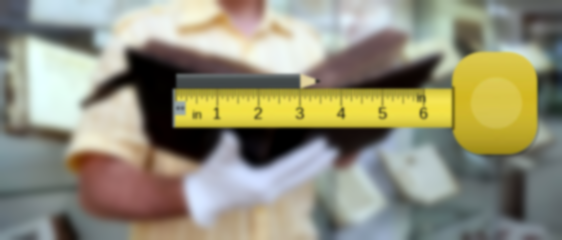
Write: in 3.5
